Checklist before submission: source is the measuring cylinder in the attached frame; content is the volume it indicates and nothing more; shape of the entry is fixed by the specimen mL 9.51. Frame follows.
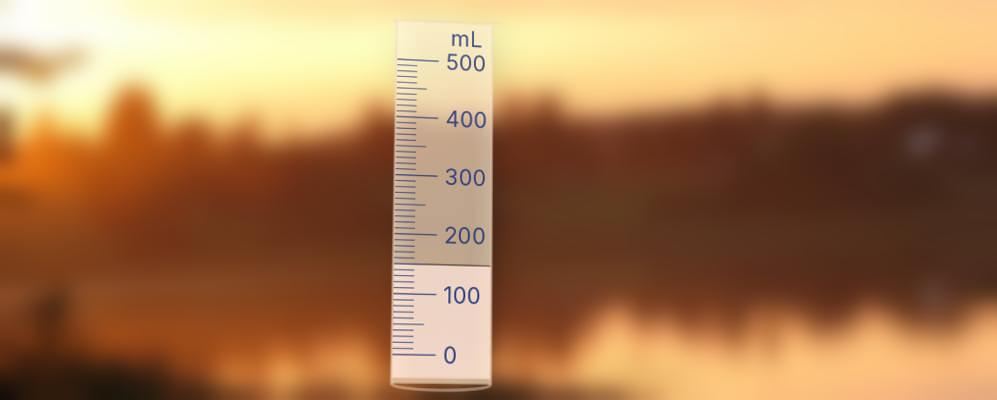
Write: mL 150
